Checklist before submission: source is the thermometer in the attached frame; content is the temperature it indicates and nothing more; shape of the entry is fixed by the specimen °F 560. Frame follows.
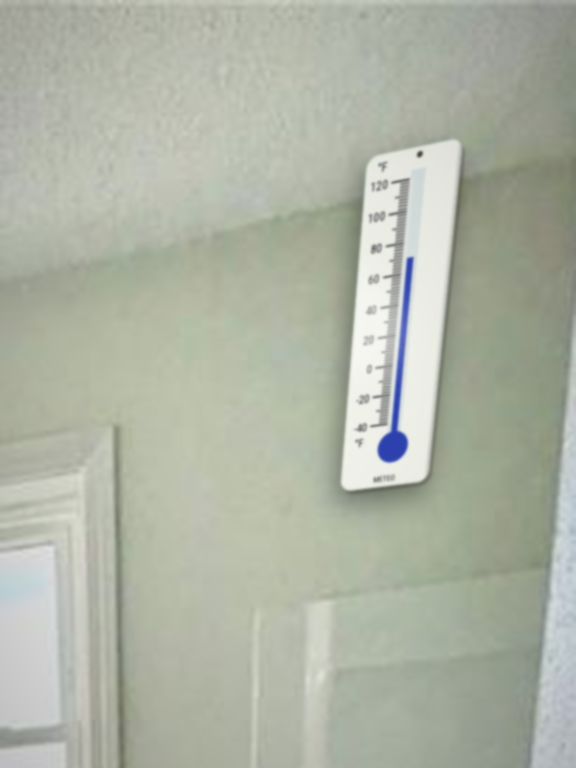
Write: °F 70
